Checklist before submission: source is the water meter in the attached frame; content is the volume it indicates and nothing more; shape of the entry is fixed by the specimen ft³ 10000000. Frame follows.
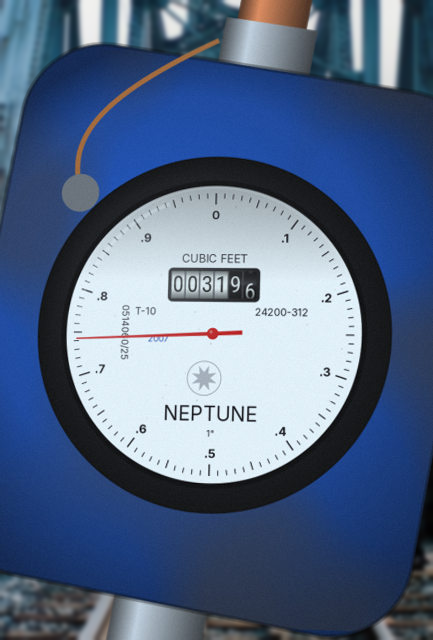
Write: ft³ 3195.74
